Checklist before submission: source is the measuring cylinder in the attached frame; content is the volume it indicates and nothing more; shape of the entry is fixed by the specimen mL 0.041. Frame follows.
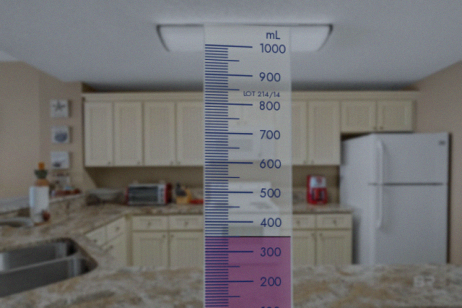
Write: mL 350
